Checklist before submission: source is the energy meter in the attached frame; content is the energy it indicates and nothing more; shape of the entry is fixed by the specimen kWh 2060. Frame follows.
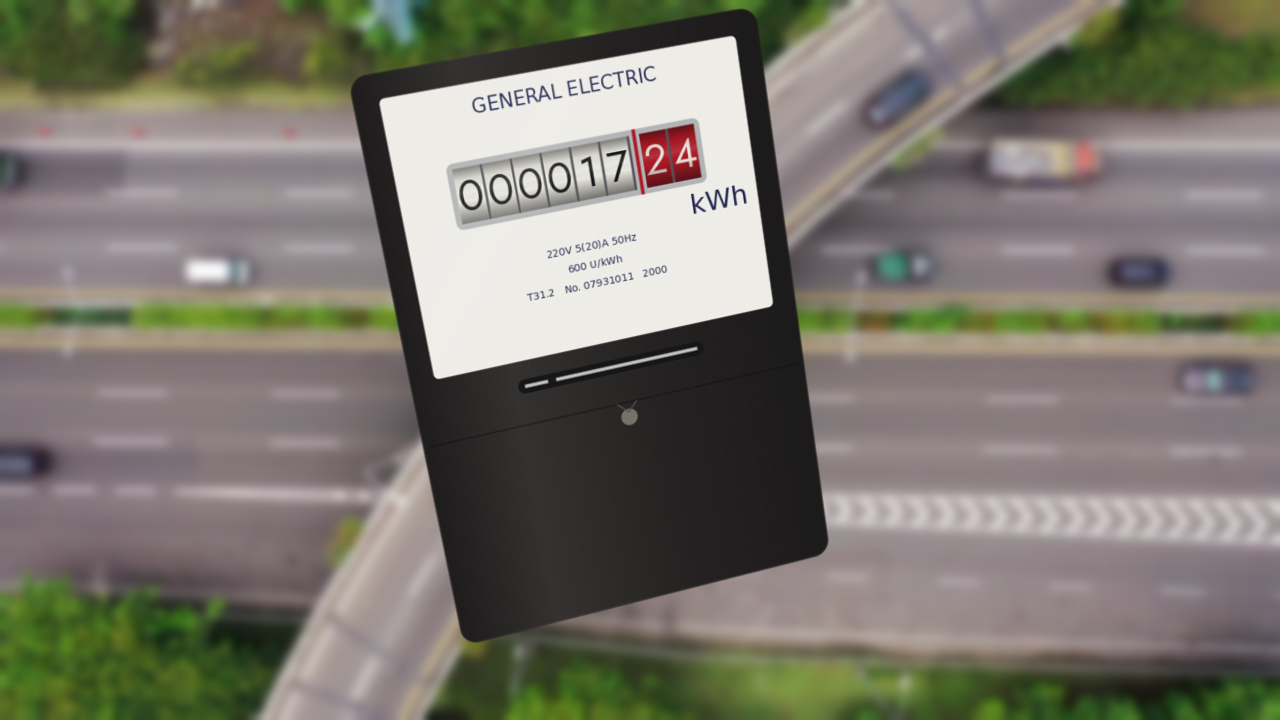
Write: kWh 17.24
